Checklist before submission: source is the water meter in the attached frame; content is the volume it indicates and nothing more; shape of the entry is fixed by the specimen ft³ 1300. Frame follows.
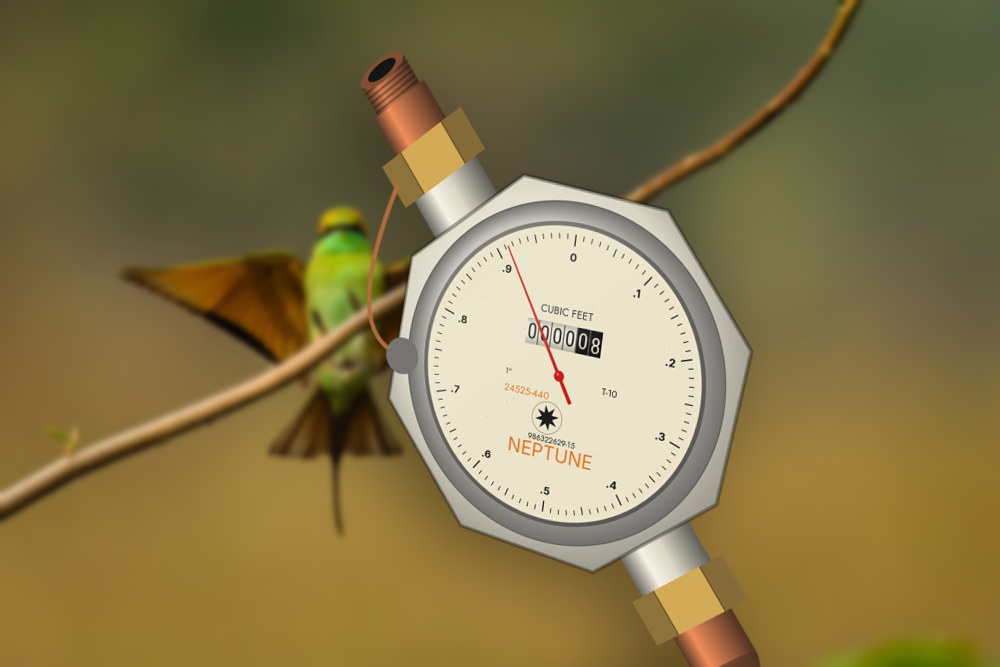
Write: ft³ 7.91
